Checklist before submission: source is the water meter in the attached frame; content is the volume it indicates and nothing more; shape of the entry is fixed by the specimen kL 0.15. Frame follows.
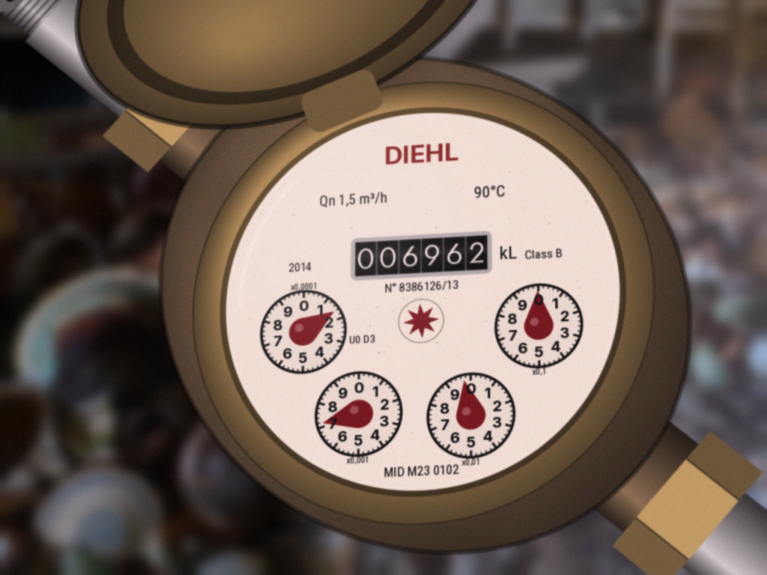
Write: kL 6961.9971
